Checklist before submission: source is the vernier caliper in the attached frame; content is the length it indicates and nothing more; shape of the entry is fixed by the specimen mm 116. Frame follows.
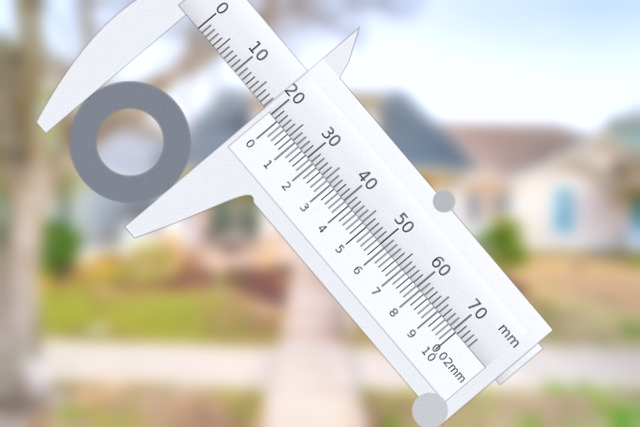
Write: mm 21.6
